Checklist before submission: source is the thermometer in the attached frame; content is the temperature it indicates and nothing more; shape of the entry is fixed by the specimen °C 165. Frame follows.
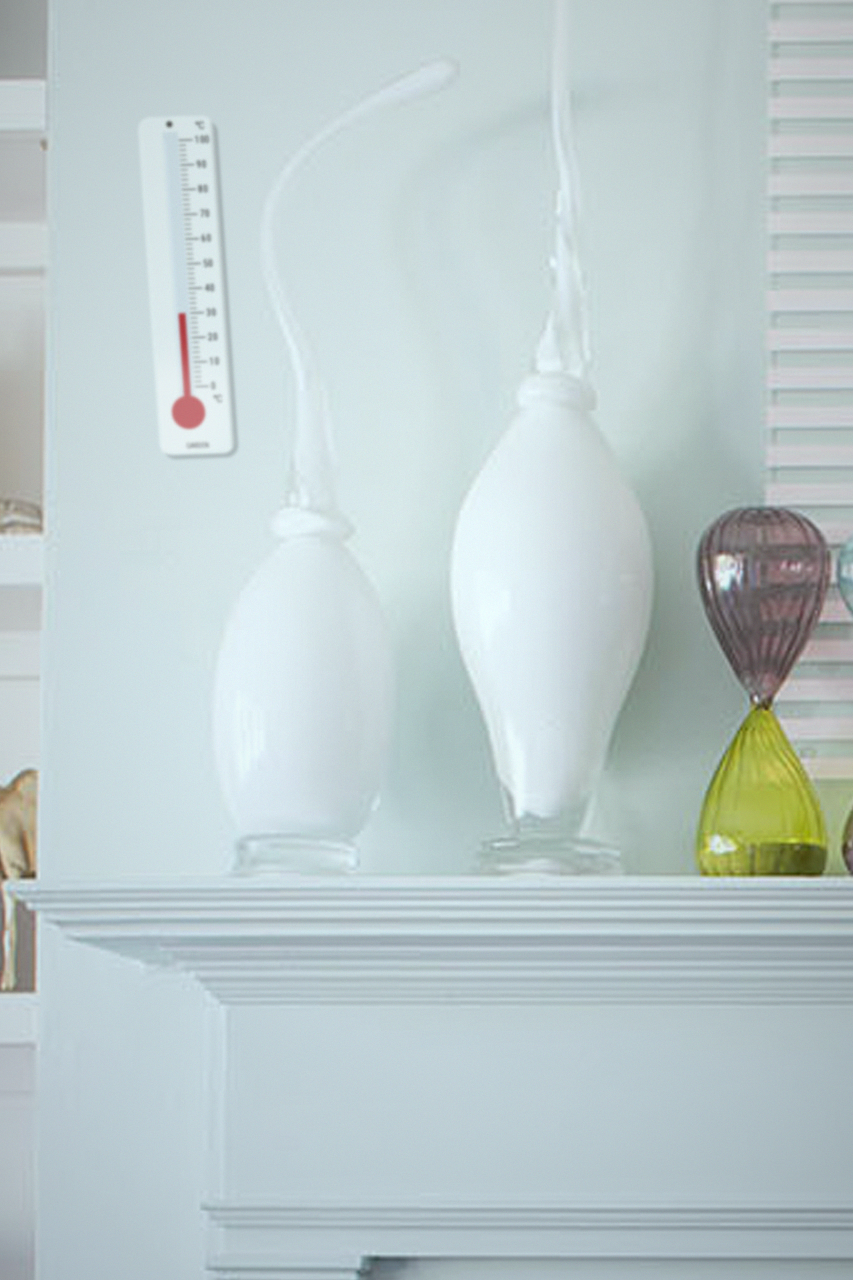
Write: °C 30
